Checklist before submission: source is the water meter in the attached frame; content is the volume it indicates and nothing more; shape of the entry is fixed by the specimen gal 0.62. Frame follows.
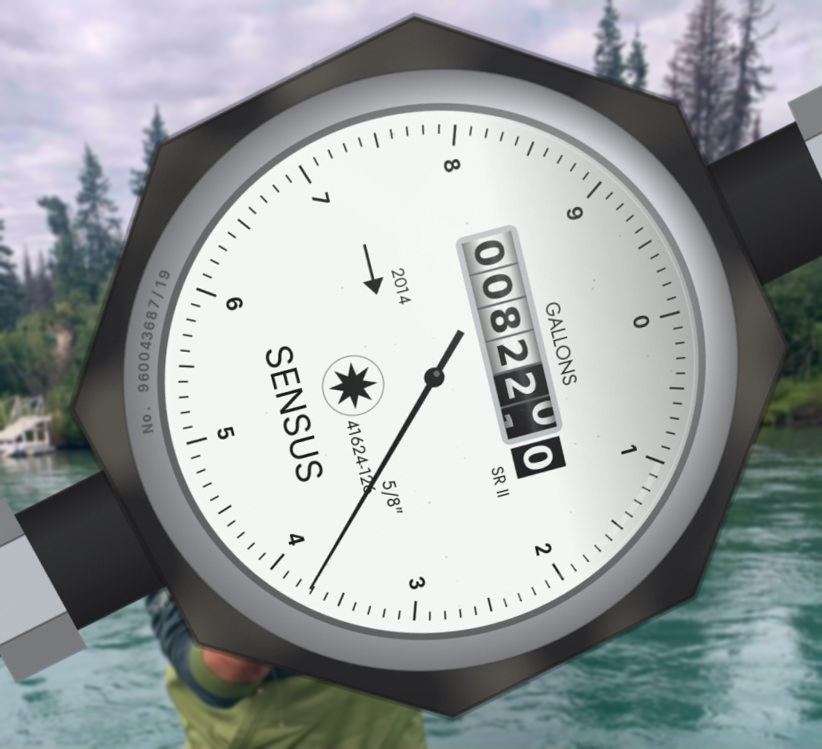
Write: gal 82203.7
